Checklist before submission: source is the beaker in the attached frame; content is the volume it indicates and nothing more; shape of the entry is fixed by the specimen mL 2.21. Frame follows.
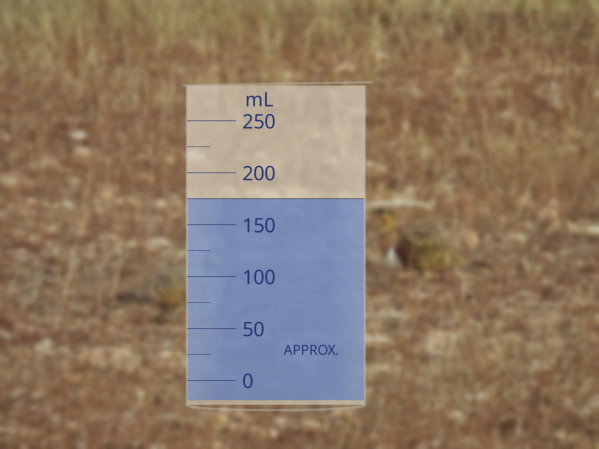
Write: mL 175
